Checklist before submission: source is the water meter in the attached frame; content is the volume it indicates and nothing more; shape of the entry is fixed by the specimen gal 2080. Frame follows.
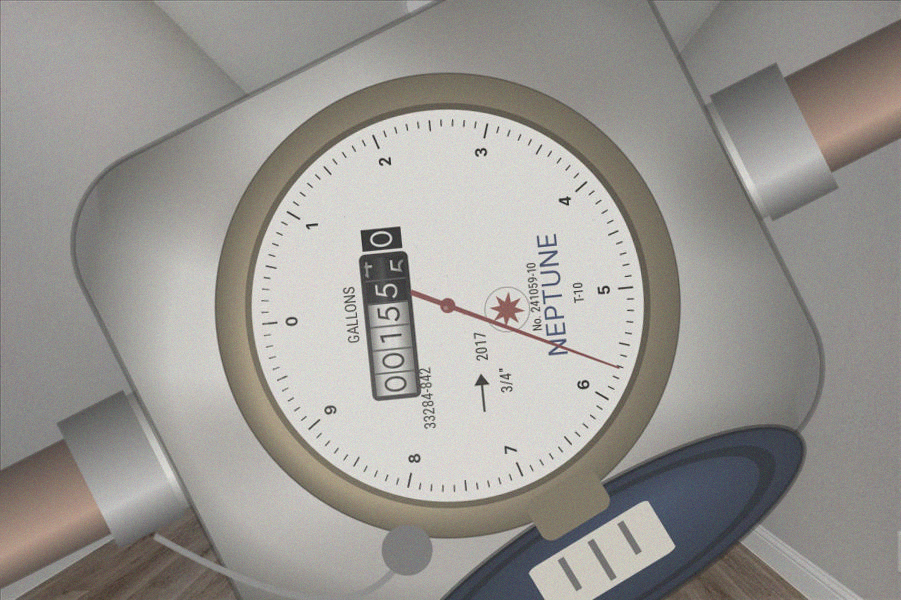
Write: gal 15545.7
